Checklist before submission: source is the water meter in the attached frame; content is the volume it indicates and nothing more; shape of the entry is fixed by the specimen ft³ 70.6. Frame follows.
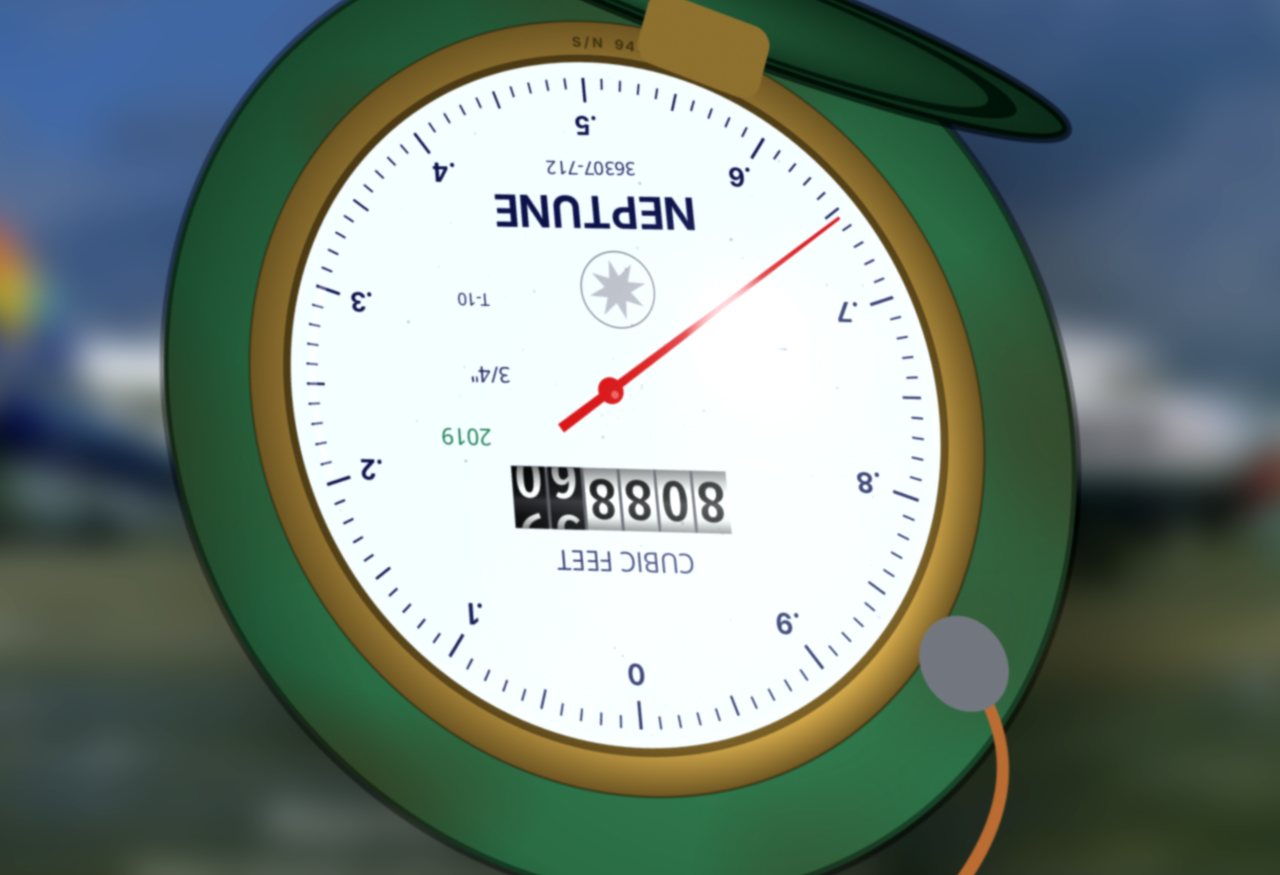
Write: ft³ 808859.65
